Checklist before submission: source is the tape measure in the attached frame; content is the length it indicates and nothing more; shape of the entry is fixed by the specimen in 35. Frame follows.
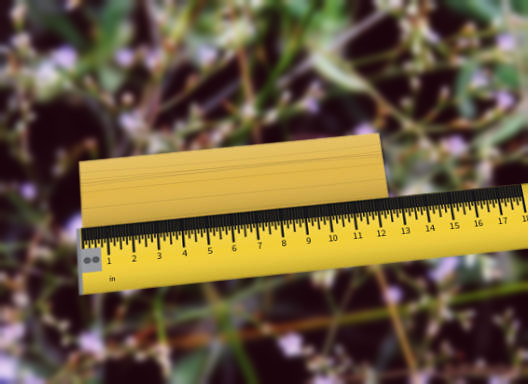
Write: in 12.5
